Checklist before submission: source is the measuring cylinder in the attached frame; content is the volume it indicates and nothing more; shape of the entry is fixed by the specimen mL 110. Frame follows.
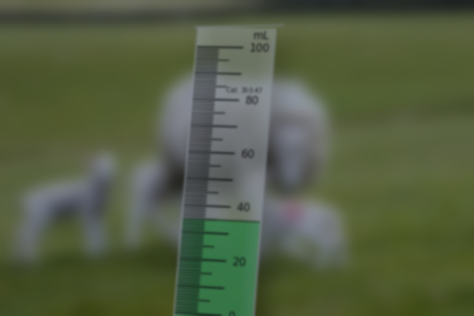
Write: mL 35
